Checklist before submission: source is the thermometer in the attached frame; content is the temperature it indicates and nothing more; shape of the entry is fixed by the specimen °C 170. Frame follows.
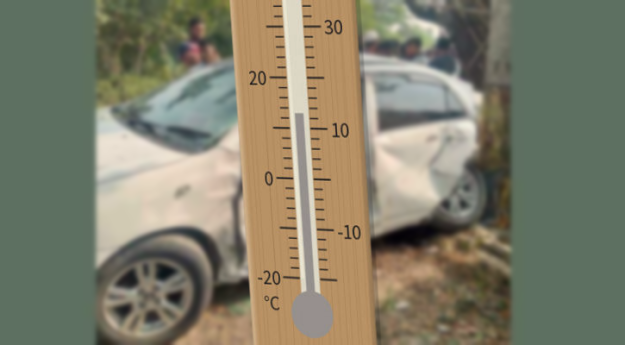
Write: °C 13
